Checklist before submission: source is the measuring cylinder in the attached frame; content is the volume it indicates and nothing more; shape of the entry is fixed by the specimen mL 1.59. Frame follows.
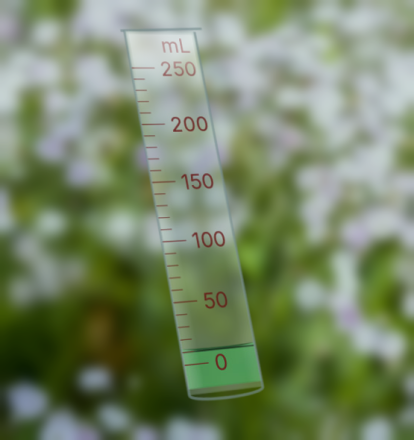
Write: mL 10
